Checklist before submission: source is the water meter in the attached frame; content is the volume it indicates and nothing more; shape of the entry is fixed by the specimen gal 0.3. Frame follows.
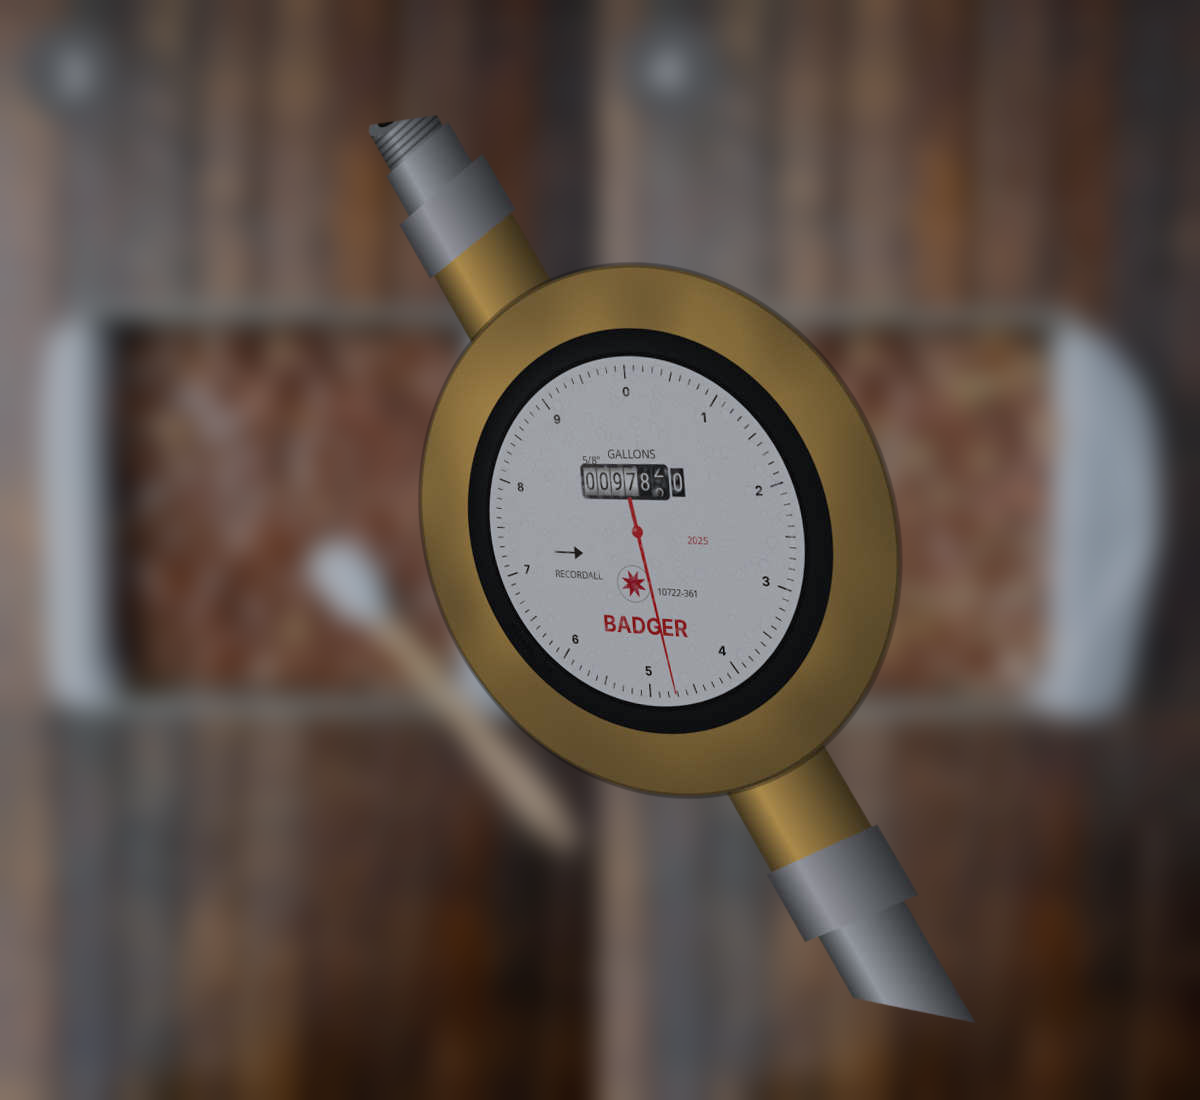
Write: gal 97824.7
